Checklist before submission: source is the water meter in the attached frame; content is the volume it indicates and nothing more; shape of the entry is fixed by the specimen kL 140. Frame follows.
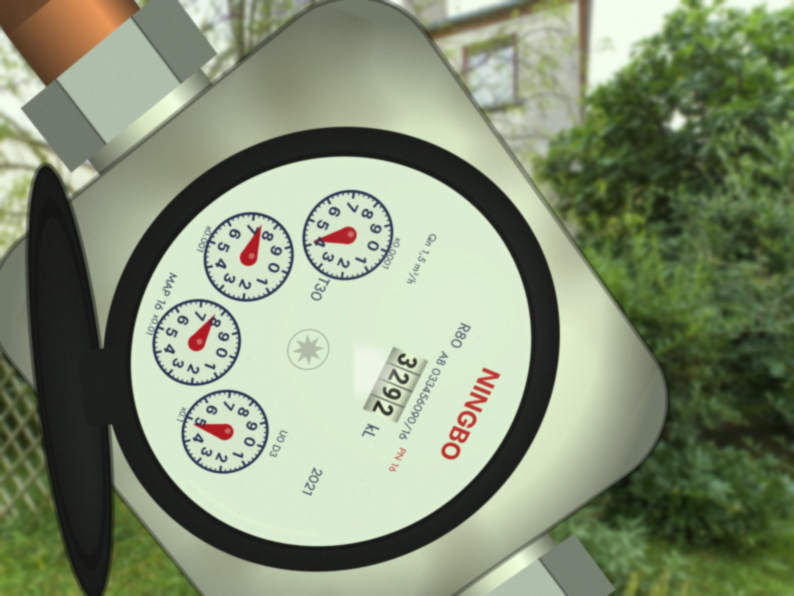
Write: kL 3292.4774
